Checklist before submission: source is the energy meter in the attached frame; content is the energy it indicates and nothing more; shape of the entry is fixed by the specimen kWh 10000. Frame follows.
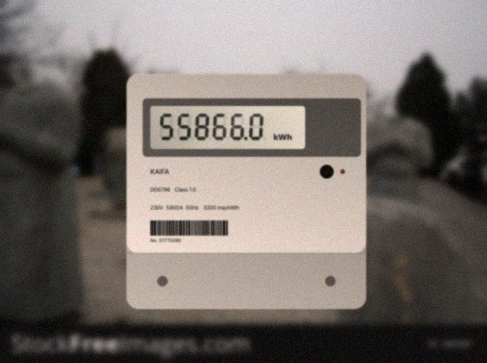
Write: kWh 55866.0
